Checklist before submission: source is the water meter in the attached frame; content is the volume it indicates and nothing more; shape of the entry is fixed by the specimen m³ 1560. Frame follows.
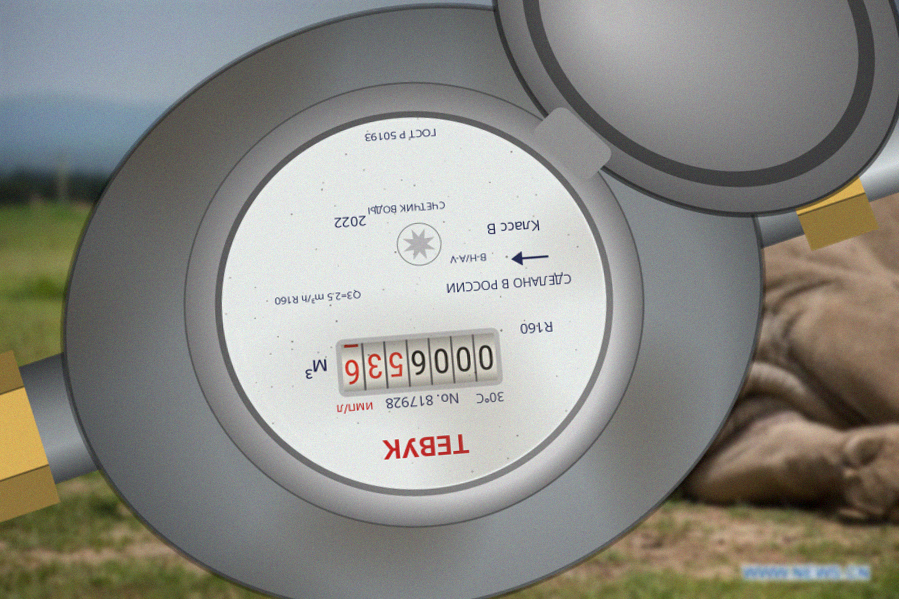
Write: m³ 6.536
